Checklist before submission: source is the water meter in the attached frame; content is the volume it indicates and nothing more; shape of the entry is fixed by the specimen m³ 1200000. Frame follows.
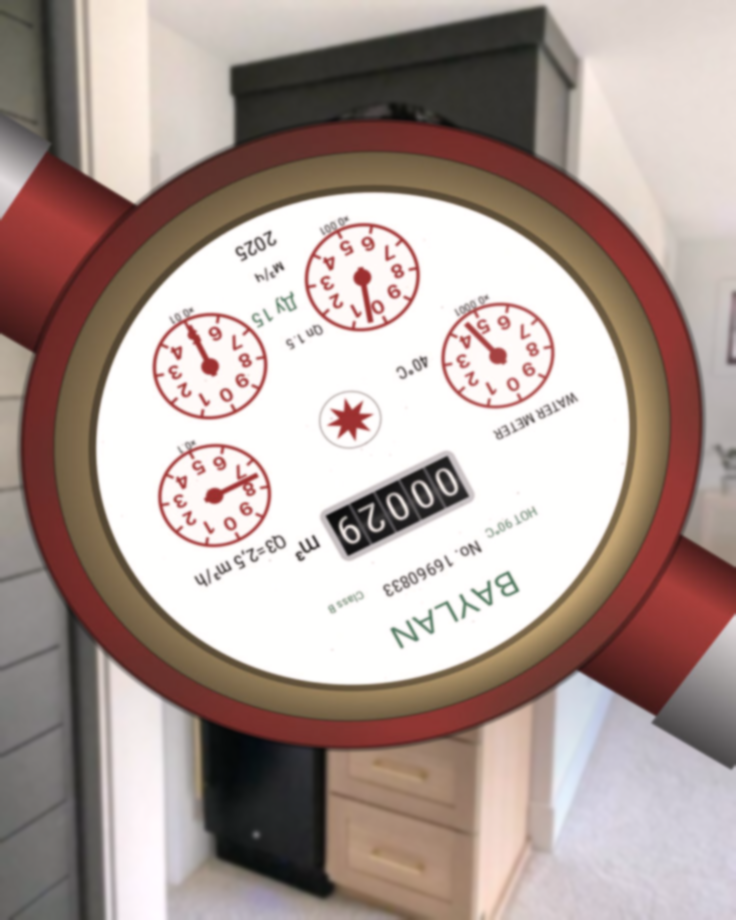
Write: m³ 29.7504
